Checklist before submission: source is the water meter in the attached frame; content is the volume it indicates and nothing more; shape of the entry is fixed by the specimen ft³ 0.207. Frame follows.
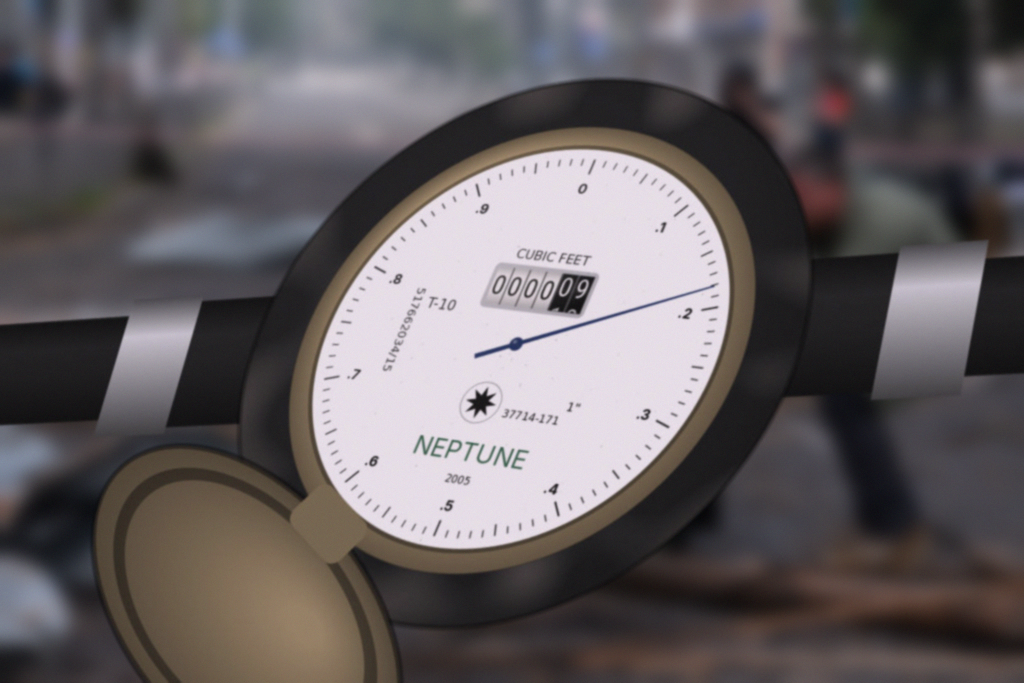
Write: ft³ 9.18
